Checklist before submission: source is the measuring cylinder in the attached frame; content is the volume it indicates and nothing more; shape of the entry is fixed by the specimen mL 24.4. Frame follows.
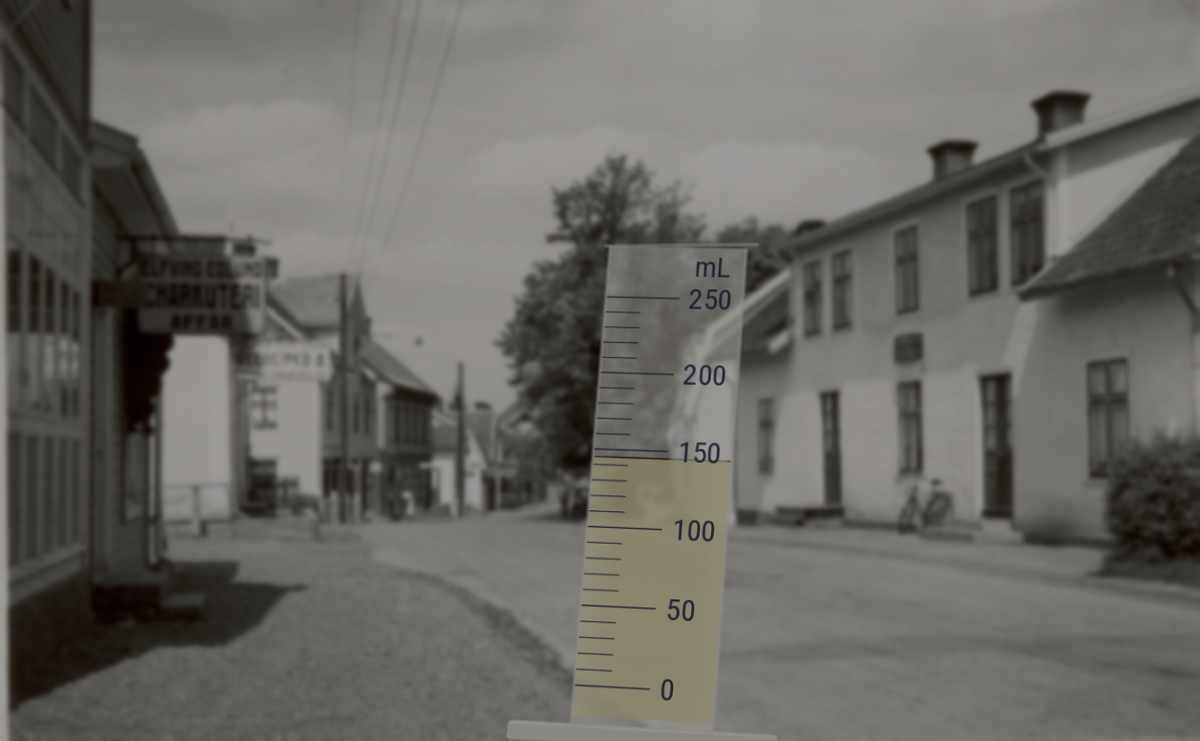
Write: mL 145
